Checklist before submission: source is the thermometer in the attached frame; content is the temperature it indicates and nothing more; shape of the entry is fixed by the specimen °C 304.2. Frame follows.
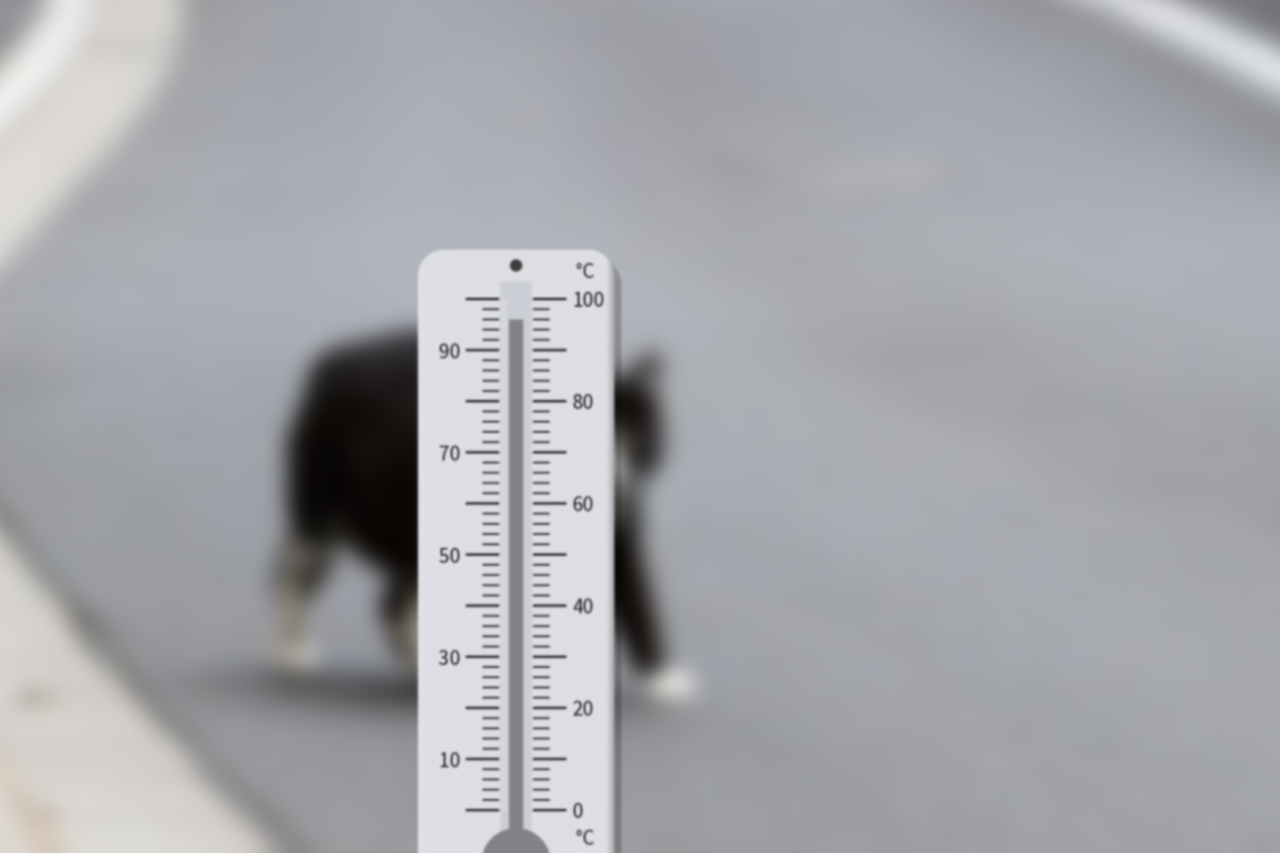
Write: °C 96
